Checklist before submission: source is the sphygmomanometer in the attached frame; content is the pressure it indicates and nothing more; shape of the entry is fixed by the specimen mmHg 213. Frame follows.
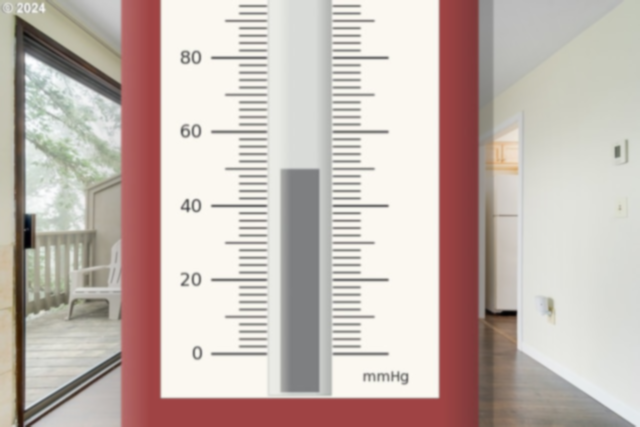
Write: mmHg 50
